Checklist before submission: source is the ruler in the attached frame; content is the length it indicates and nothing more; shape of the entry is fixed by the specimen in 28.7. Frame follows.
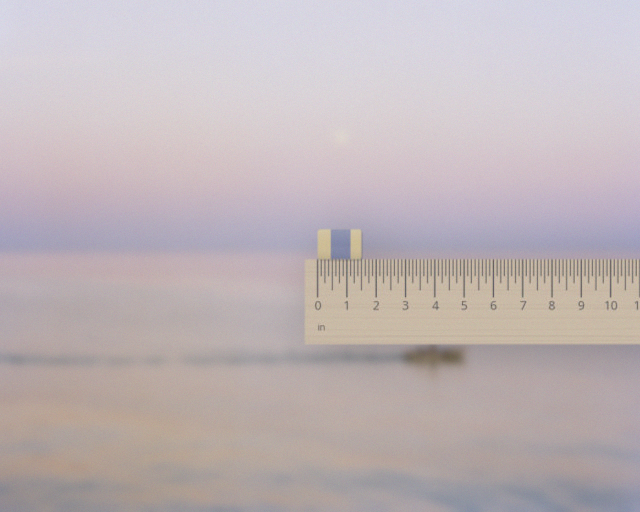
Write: in 1.5
